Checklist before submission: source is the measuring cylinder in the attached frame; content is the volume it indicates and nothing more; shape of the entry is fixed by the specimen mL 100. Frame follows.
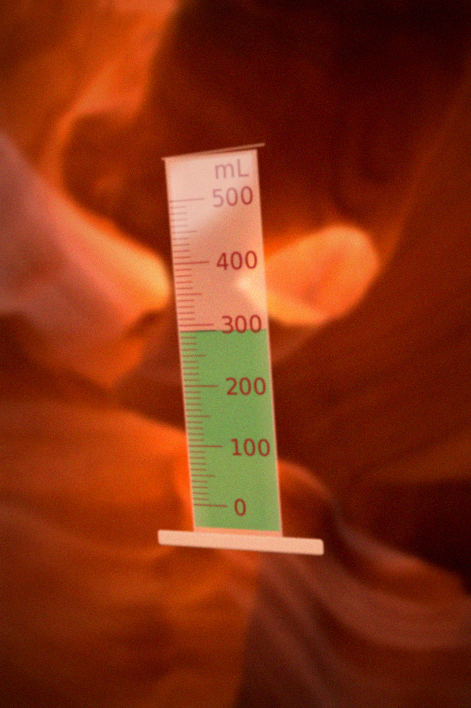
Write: mL 290
